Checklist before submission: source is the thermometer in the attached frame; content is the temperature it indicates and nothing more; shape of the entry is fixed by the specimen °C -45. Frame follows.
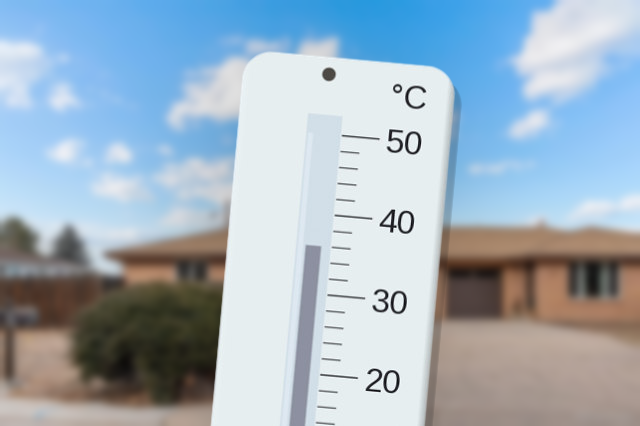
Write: °C 36
